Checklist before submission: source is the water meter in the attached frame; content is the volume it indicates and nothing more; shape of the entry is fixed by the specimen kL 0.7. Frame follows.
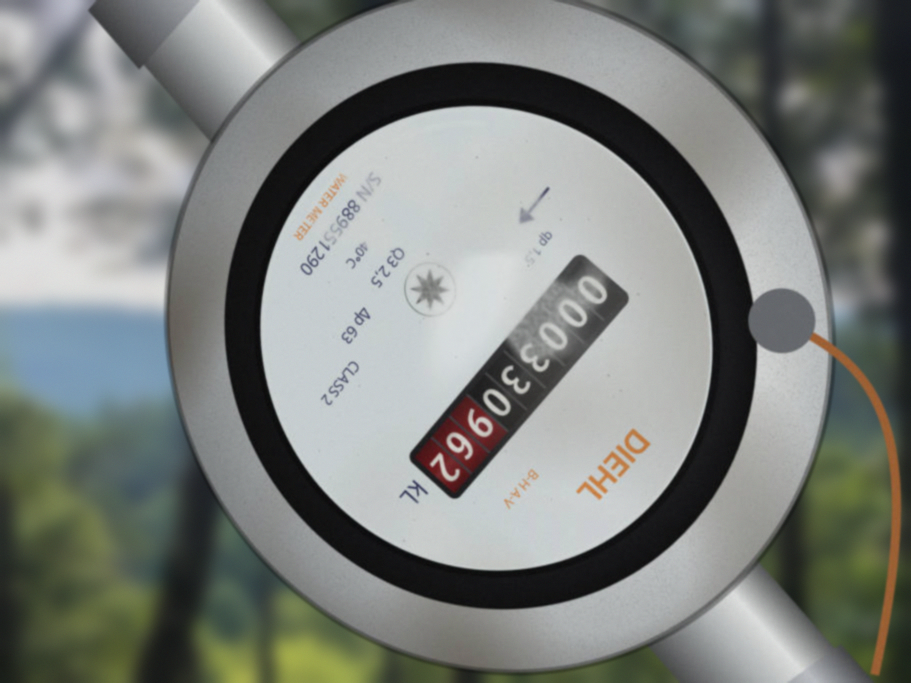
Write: kL 330.962
